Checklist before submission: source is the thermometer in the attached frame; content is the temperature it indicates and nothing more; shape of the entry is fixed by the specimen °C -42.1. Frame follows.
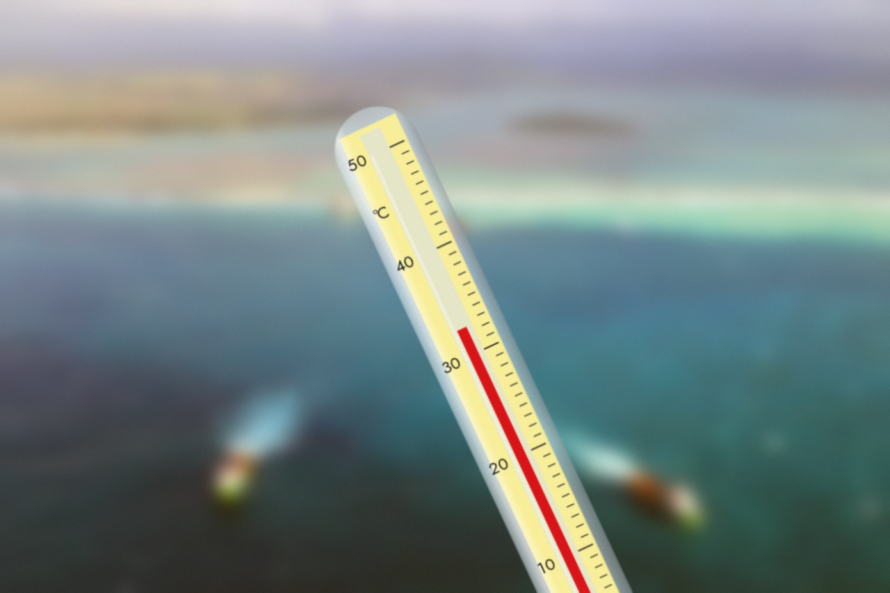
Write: °C 32.5
